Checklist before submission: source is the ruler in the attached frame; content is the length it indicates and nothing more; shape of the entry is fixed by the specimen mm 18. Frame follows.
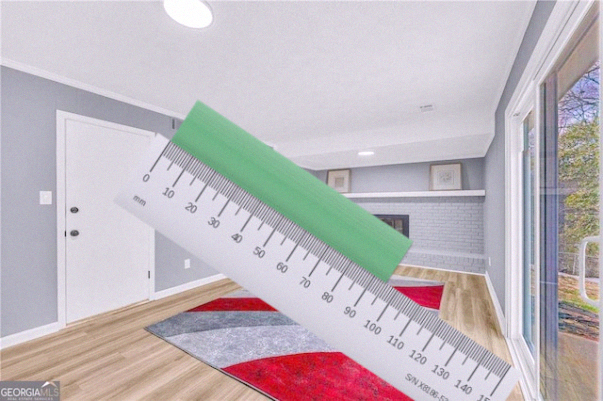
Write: mm 95
